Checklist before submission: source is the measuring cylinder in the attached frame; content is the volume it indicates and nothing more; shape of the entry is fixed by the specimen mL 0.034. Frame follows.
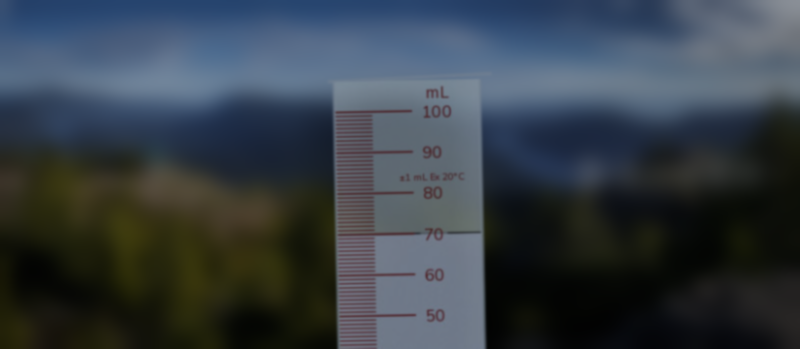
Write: mL 70
